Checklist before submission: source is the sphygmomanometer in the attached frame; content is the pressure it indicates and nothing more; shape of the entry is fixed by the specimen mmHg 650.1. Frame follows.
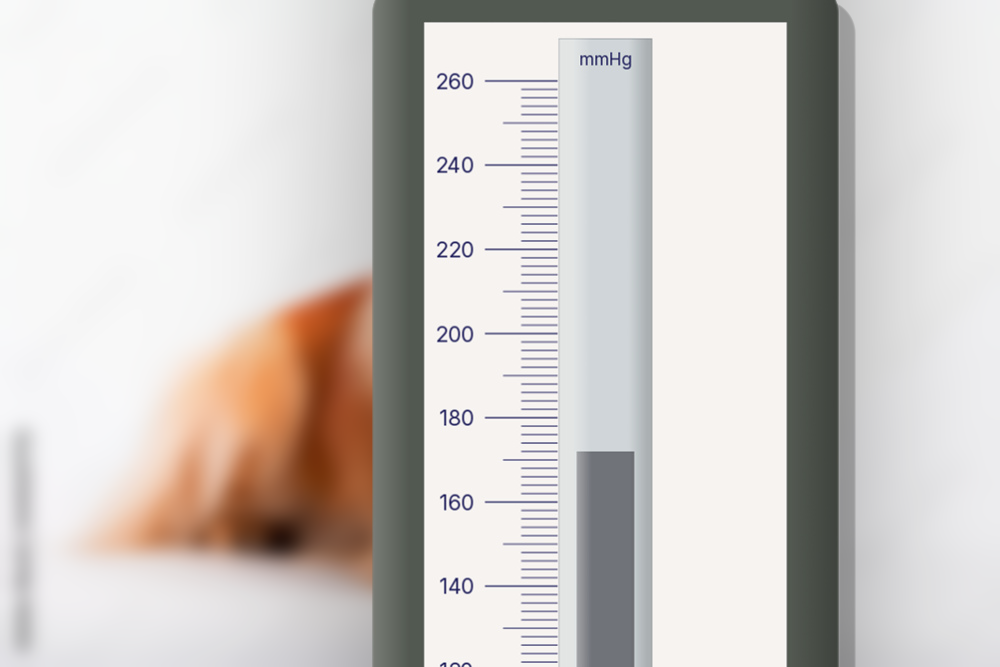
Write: mmHg 172
